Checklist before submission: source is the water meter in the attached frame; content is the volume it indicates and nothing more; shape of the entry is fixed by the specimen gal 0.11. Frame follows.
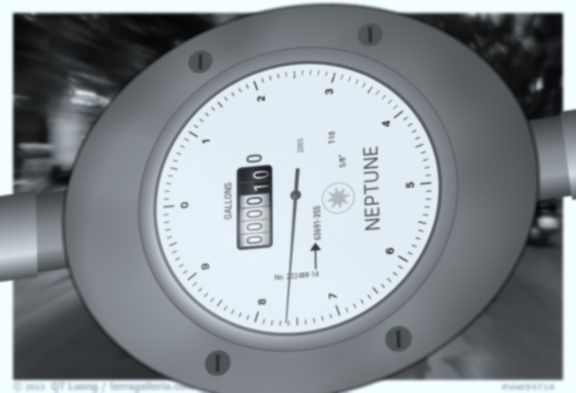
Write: gal 97.6
